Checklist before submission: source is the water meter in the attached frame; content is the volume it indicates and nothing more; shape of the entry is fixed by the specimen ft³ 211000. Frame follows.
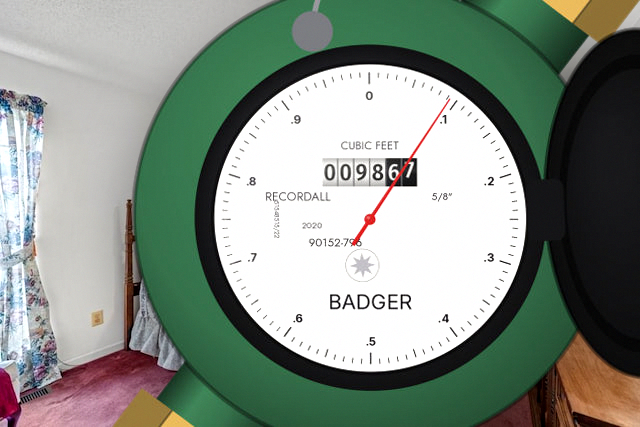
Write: ft³ 9867.09
